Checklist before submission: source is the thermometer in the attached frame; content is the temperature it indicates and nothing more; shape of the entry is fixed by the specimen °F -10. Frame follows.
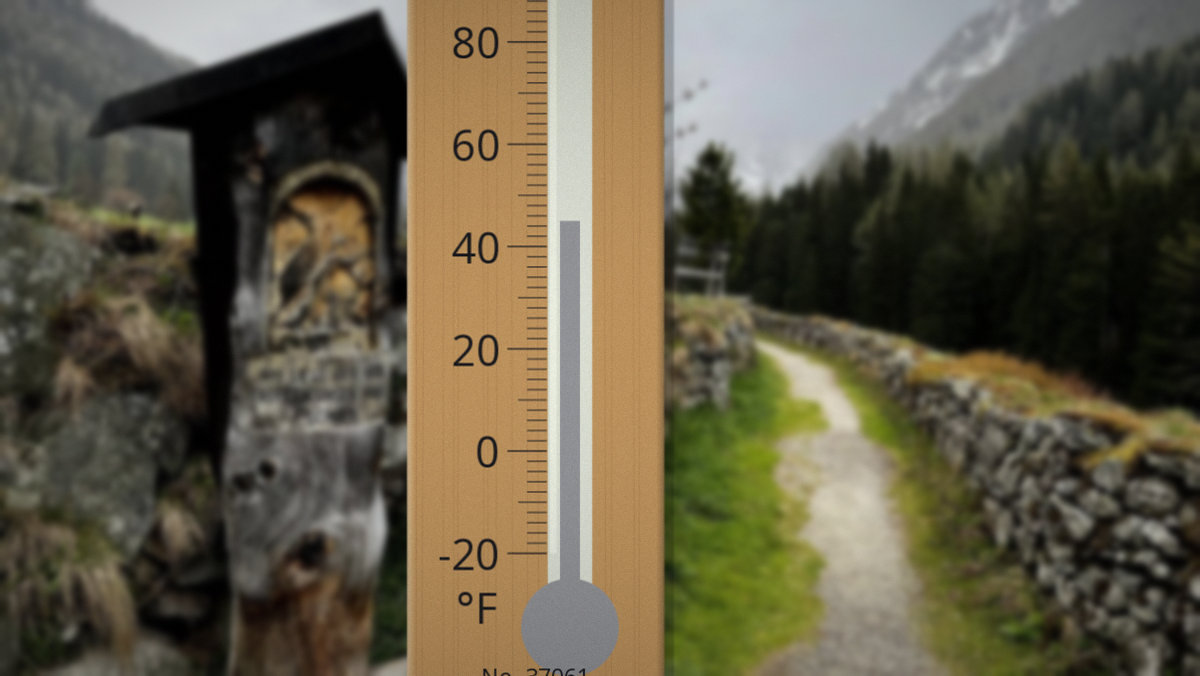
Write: °F 45
